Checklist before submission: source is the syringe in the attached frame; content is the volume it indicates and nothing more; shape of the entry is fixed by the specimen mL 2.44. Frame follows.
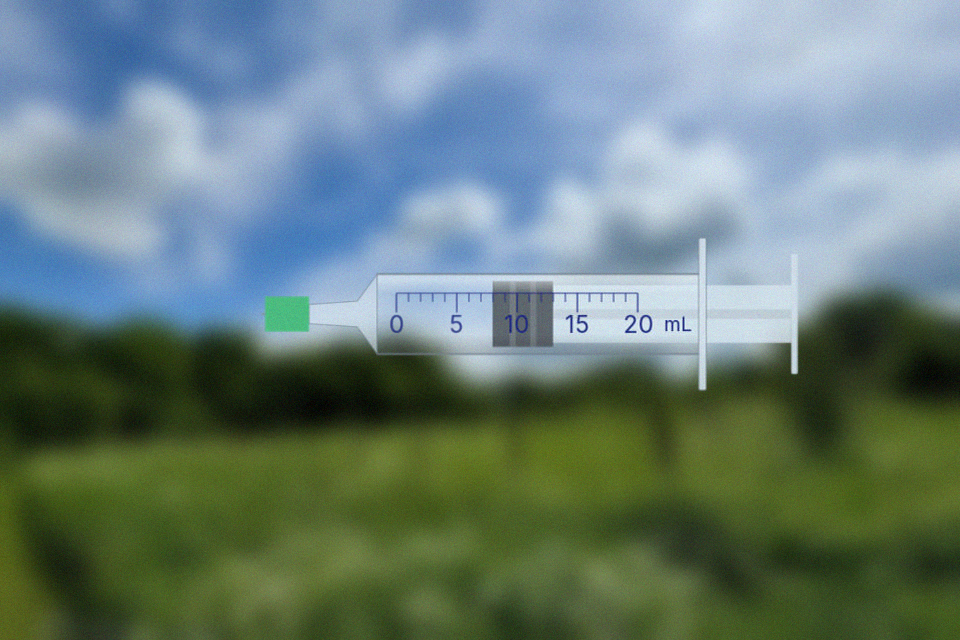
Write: mL 8
